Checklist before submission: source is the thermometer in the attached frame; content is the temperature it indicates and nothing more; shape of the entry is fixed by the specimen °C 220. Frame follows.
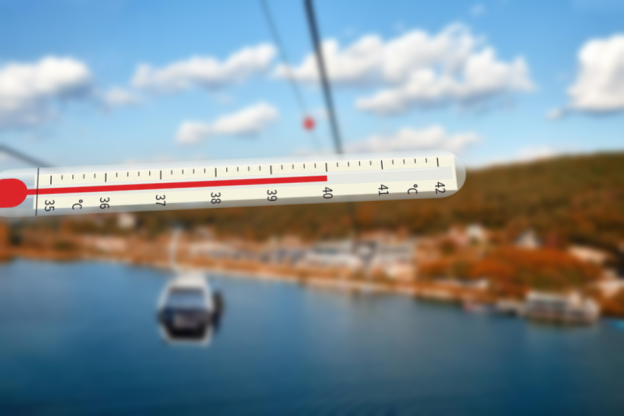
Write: °C 40
